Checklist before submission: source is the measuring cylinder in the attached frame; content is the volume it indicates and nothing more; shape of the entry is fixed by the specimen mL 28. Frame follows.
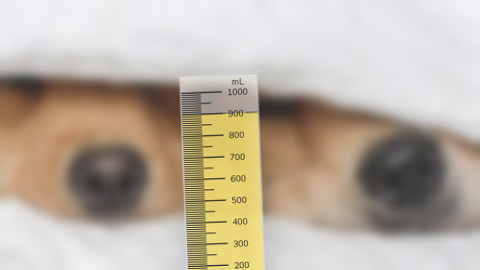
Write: mL 900
